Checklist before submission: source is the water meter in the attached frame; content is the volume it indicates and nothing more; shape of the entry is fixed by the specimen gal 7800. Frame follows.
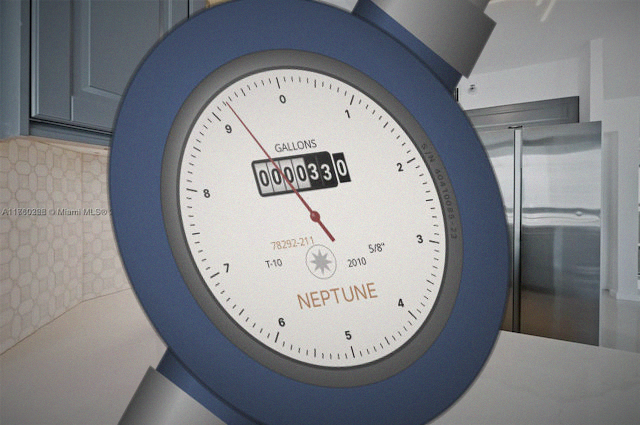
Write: gal 329.2
